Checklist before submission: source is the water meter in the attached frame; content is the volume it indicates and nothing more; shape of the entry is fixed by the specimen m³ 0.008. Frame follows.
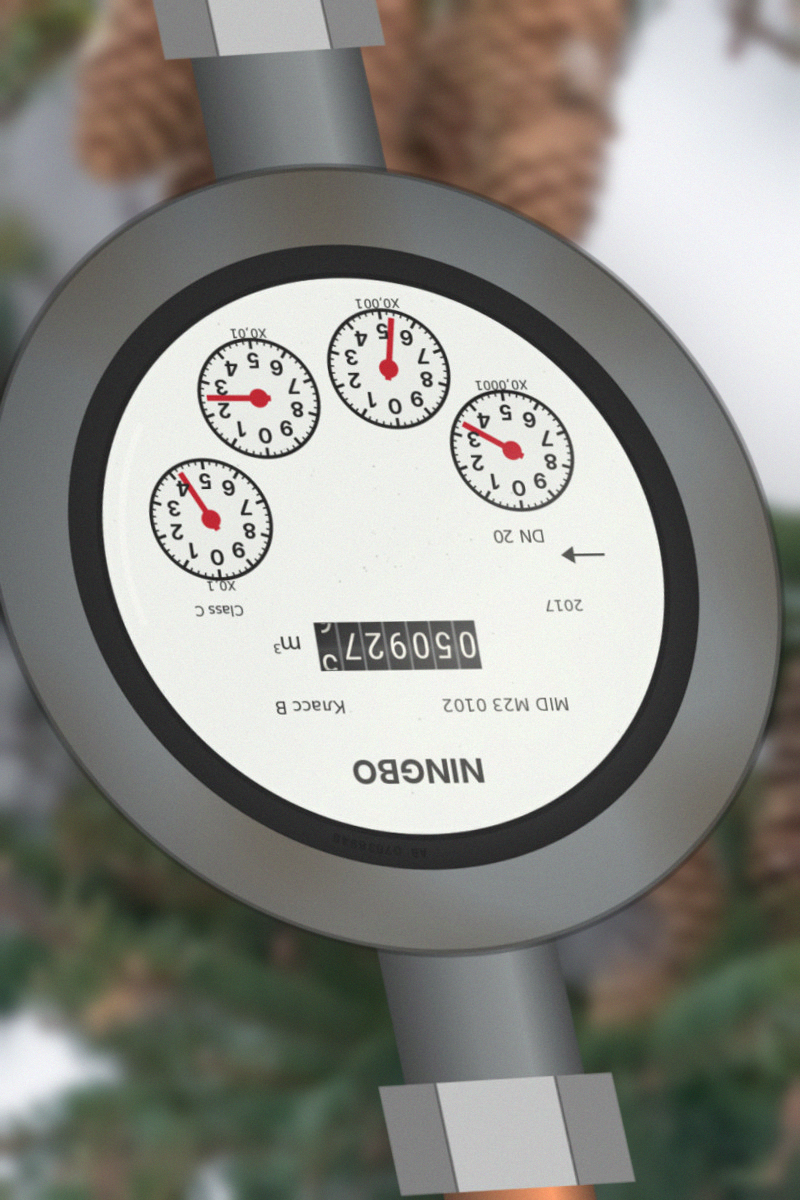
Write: m³ 509275.4253
